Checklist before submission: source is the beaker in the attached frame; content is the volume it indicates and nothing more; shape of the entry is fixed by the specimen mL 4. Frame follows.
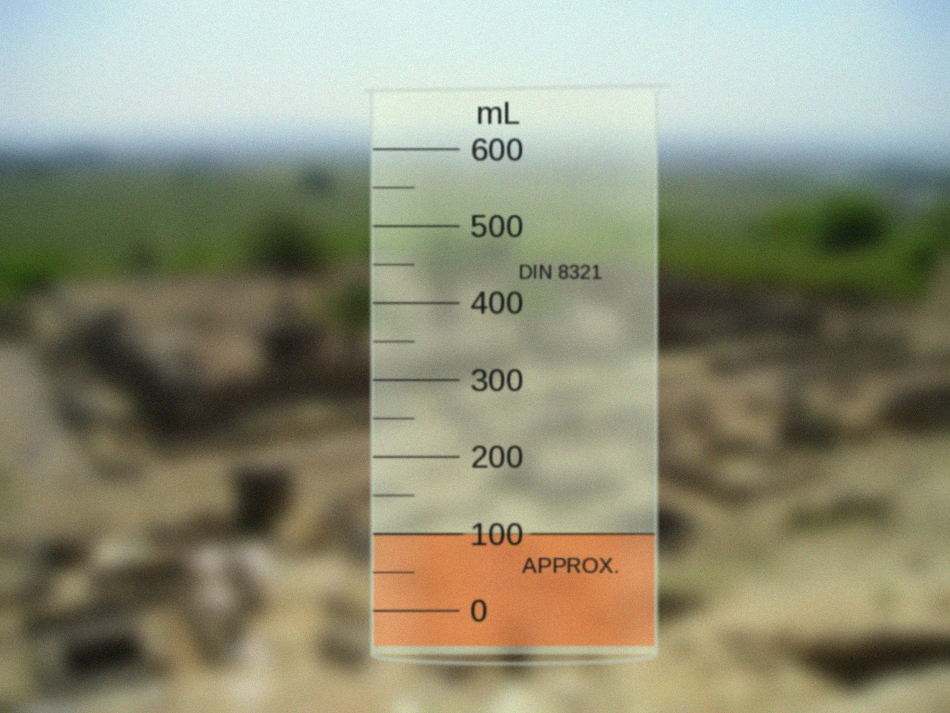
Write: mL 100
